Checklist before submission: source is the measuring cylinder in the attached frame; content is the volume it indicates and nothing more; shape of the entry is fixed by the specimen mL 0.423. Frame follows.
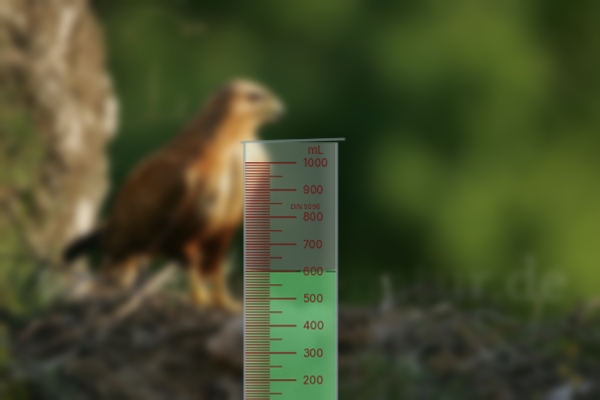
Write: mL 600
